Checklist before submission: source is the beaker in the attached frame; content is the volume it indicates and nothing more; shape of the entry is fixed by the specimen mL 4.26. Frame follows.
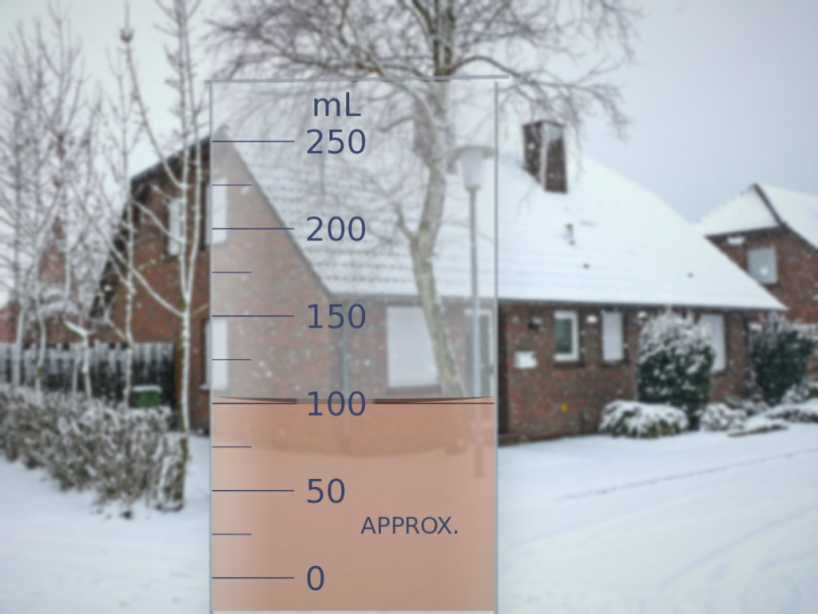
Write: mL 100
